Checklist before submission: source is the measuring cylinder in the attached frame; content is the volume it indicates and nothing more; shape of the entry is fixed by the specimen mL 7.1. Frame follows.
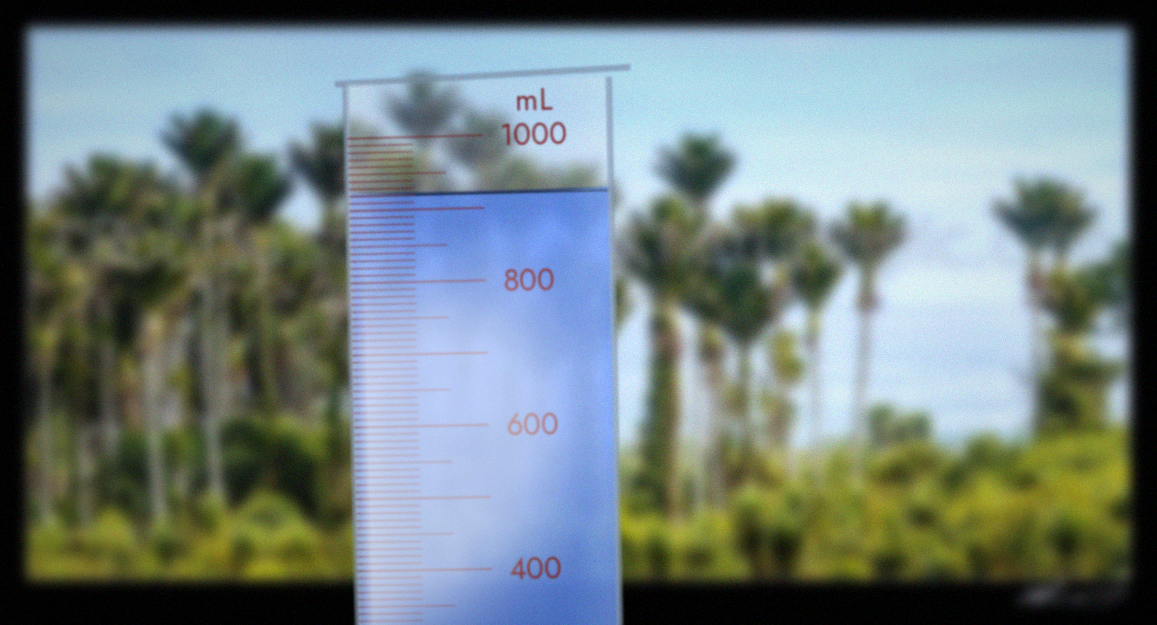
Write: mL 920
